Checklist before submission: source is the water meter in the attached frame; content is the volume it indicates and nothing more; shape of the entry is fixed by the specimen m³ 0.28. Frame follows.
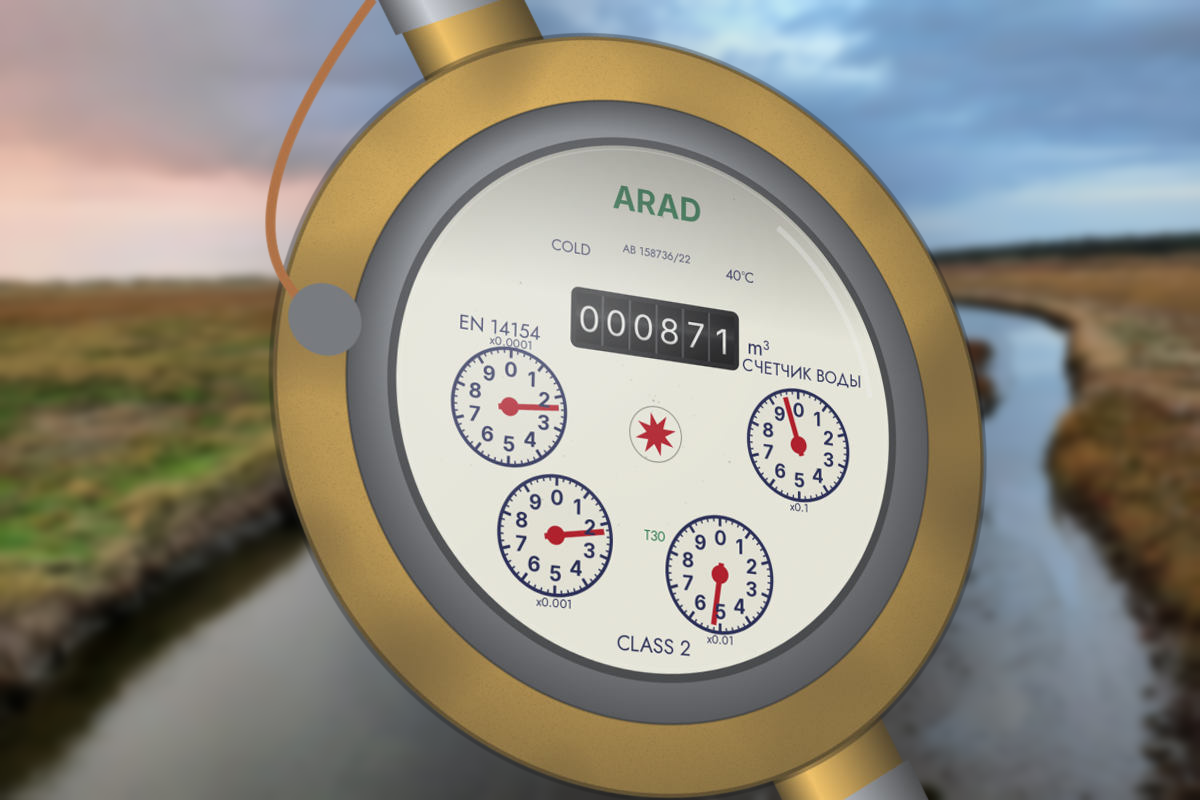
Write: m³ 870.9522
